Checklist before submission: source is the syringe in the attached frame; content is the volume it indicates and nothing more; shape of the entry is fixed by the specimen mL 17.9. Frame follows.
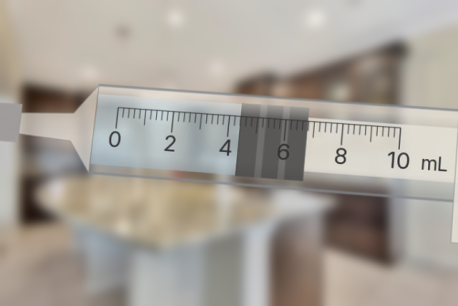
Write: mL 4.4
